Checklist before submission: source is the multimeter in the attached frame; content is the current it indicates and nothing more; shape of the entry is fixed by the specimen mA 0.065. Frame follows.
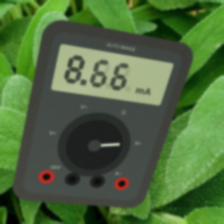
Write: mA 8.66
